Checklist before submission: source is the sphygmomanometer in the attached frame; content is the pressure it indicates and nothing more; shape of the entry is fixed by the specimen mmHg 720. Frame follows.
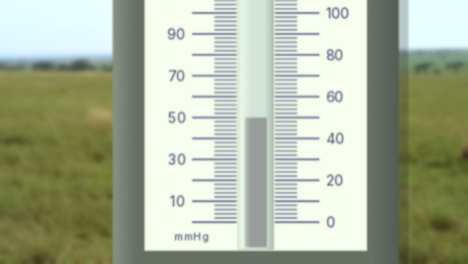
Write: mmHg 50
